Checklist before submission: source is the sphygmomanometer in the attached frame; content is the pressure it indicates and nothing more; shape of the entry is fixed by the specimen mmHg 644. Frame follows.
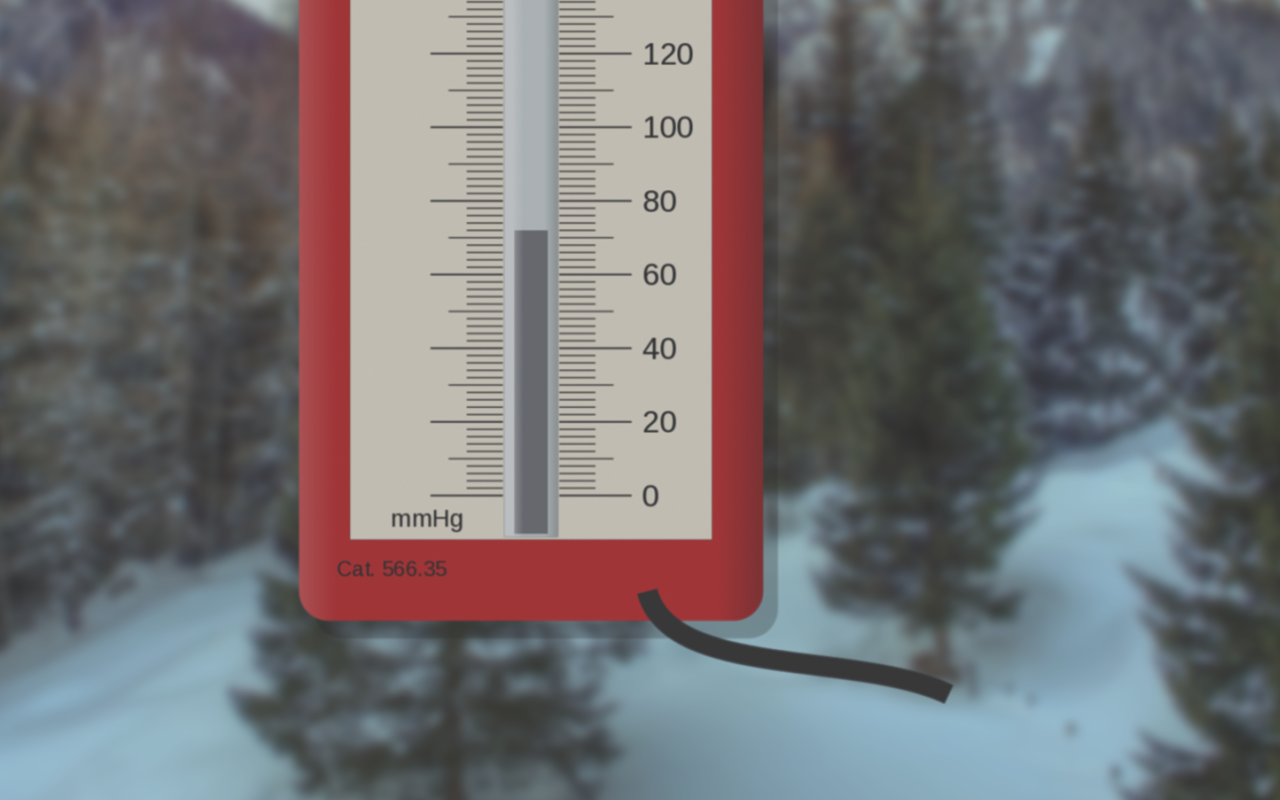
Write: mmHg 72
